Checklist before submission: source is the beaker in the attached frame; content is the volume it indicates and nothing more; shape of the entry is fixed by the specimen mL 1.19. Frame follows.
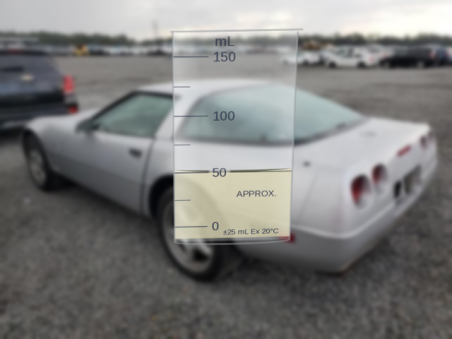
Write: mL 50
